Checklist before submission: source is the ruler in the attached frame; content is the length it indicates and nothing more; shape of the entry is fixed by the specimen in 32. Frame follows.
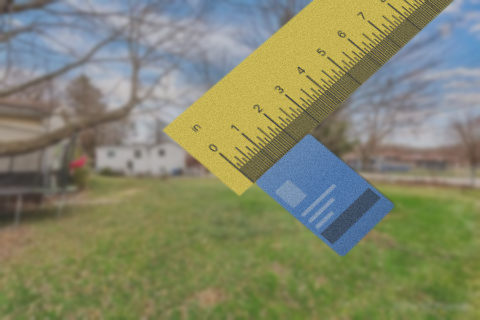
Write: in 2.5
